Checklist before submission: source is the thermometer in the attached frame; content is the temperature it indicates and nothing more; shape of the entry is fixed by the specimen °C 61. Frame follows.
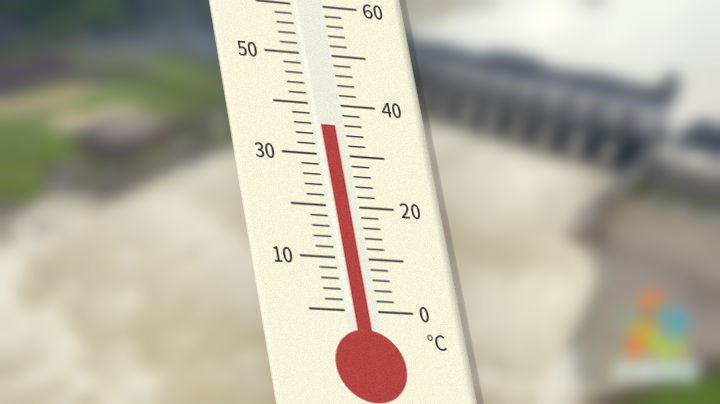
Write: °C 36
